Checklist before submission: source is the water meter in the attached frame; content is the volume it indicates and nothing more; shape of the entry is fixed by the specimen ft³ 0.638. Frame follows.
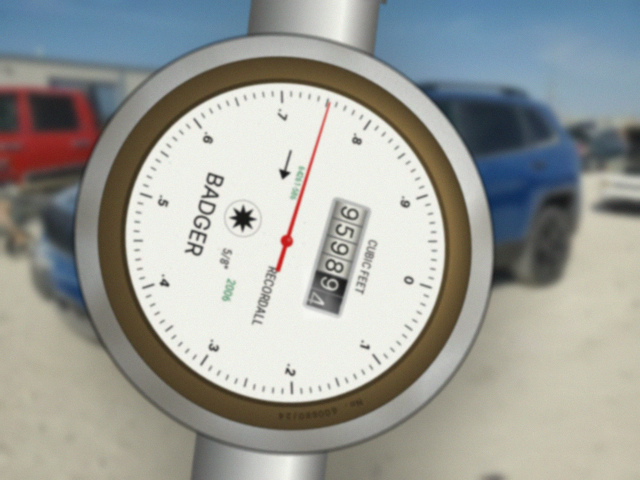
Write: ft³ 959893.75
